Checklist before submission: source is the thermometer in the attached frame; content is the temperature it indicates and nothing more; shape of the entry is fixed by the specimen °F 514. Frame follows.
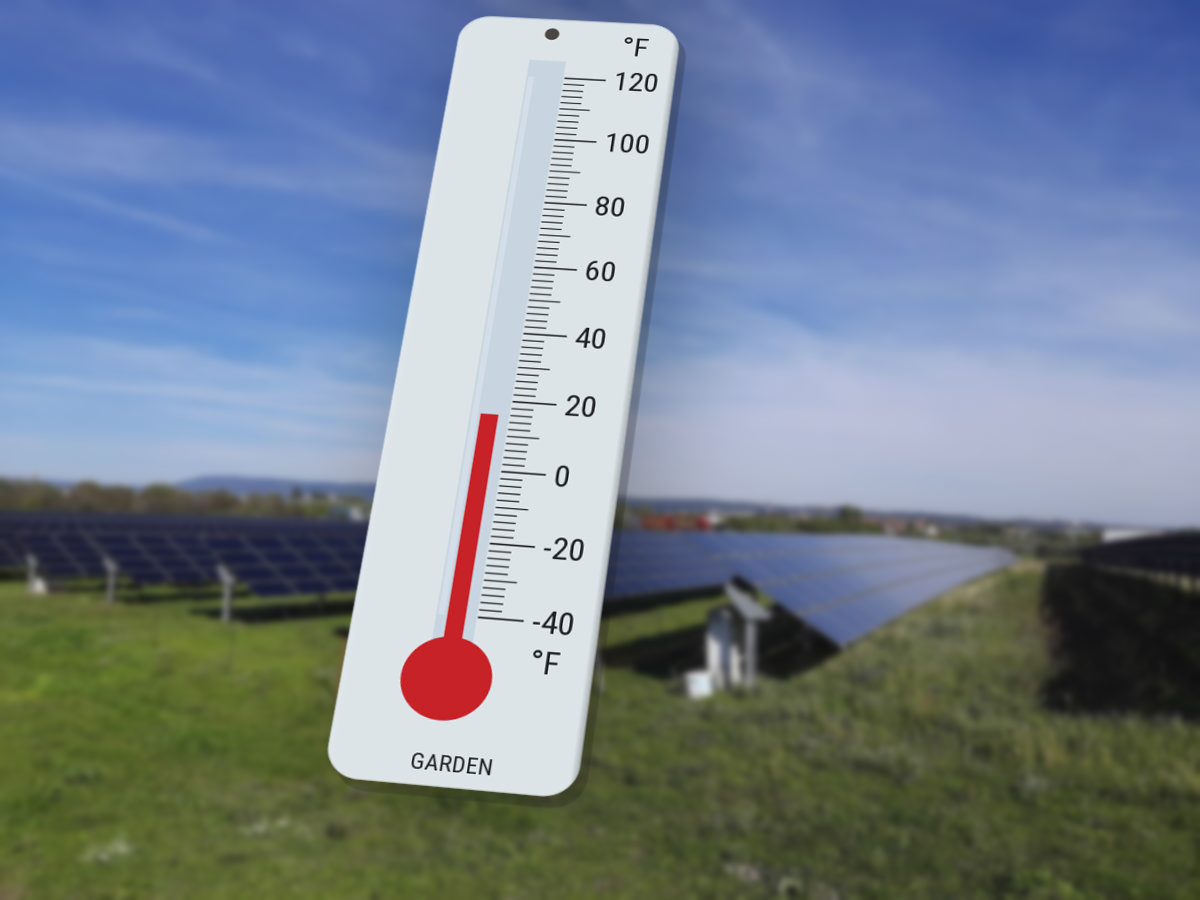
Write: °F 16
